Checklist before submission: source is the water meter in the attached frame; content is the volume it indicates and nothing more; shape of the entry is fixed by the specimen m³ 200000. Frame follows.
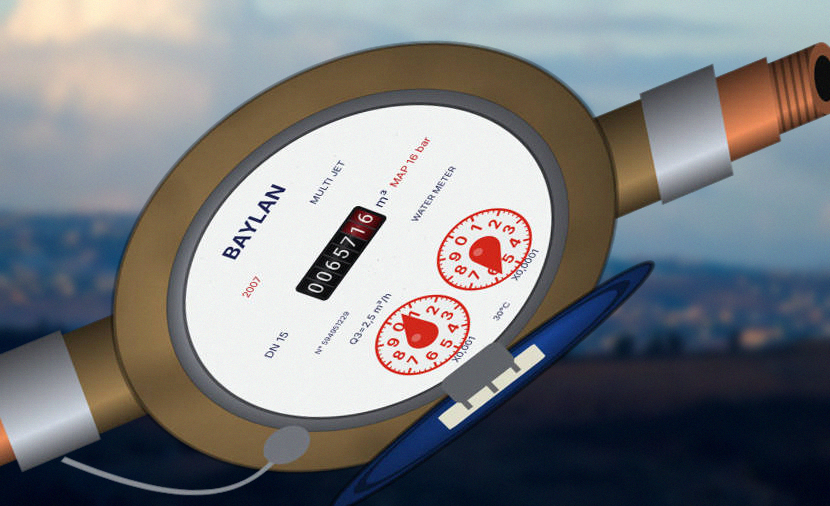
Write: m³ 657.1605
